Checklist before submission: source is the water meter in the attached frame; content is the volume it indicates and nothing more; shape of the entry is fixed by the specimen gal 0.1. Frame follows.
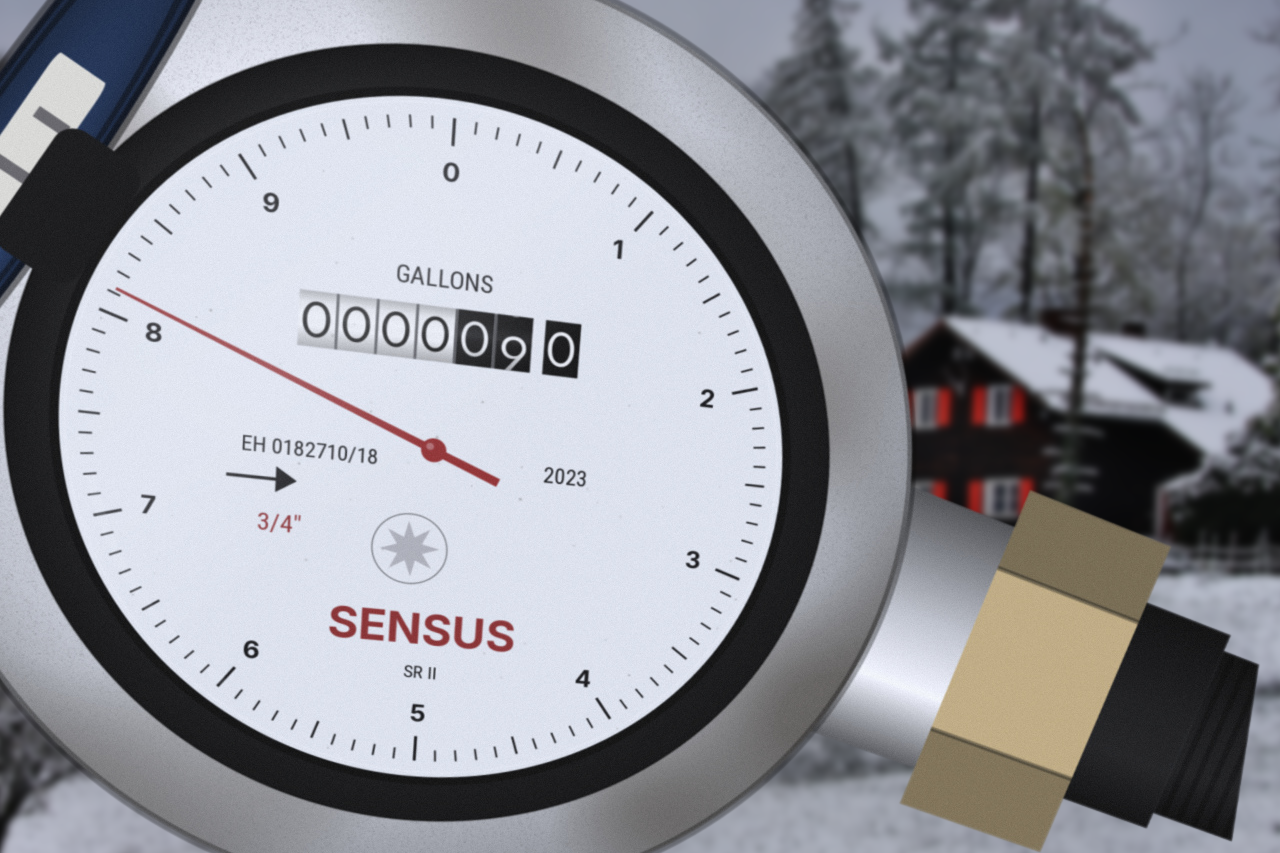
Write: gal 88.1
